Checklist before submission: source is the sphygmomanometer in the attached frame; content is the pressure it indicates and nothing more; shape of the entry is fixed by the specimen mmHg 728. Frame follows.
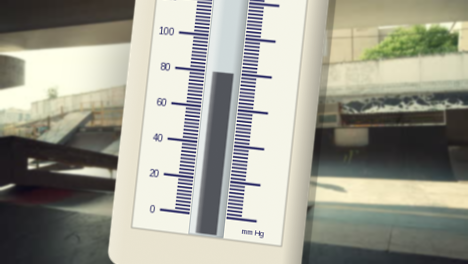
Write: mmHg 80
